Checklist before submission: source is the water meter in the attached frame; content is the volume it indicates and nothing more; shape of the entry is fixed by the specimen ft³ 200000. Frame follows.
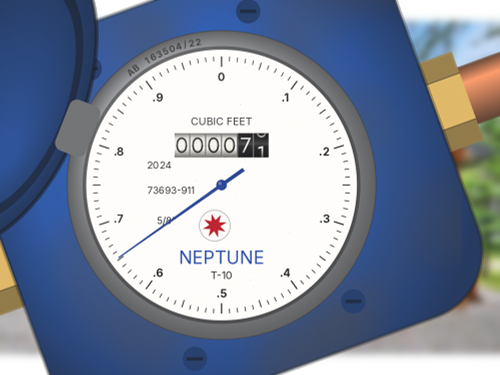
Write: ft³ 70.65
